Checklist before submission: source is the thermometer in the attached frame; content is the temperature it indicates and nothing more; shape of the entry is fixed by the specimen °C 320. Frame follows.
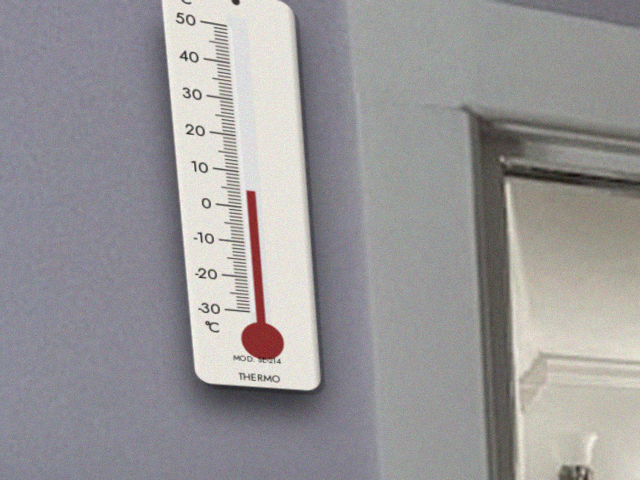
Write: °C 5
